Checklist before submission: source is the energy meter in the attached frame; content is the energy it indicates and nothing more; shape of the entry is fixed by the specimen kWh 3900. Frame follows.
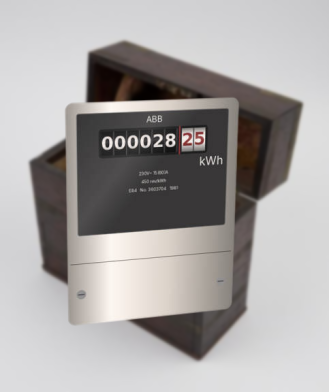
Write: kWh 28.25
